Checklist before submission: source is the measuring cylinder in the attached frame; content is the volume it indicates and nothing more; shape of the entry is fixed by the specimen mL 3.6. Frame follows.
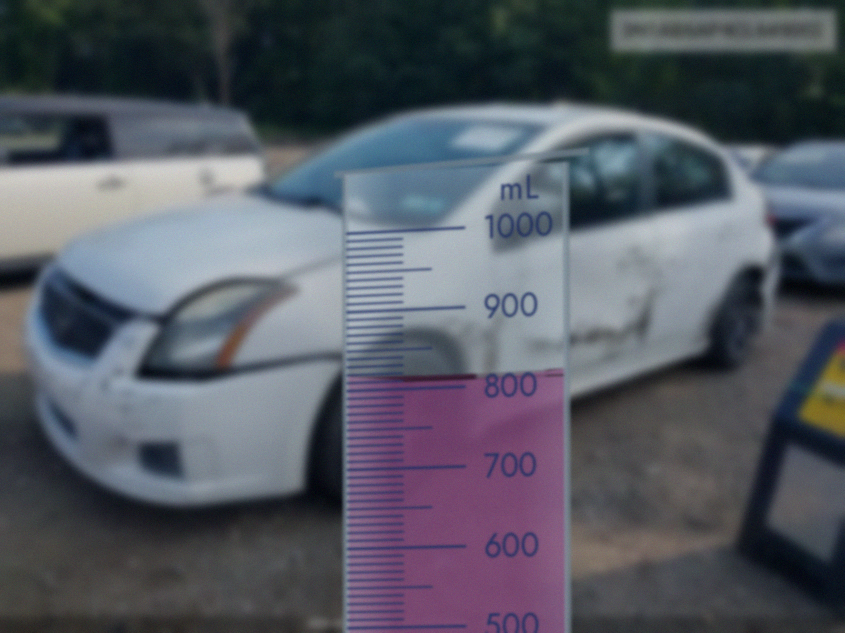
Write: mL 810
